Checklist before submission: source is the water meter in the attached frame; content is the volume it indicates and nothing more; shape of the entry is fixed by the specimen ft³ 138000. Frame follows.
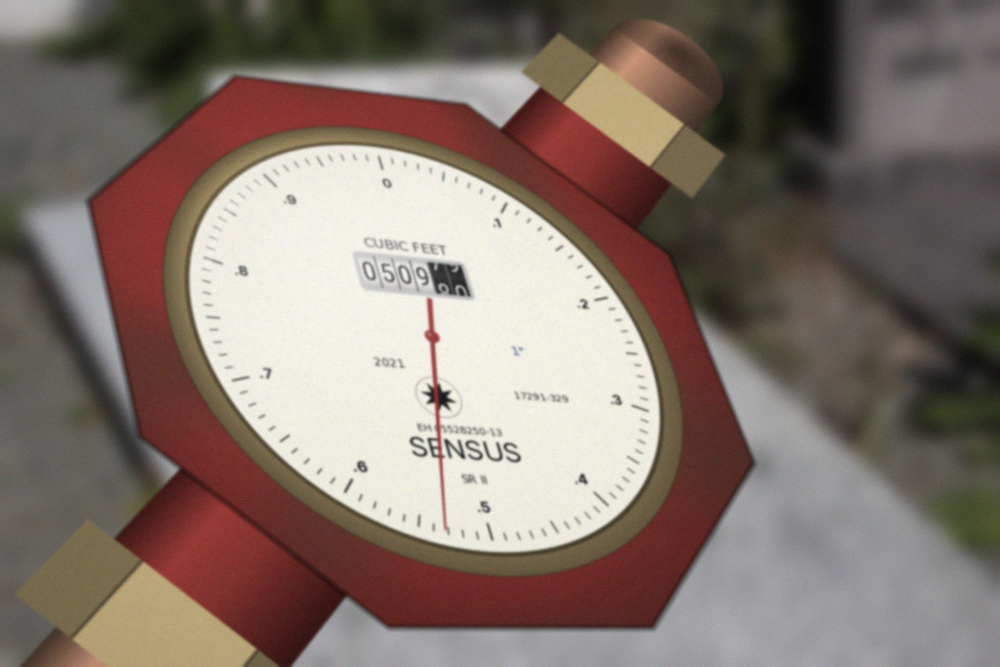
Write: ft³ 50979.53
